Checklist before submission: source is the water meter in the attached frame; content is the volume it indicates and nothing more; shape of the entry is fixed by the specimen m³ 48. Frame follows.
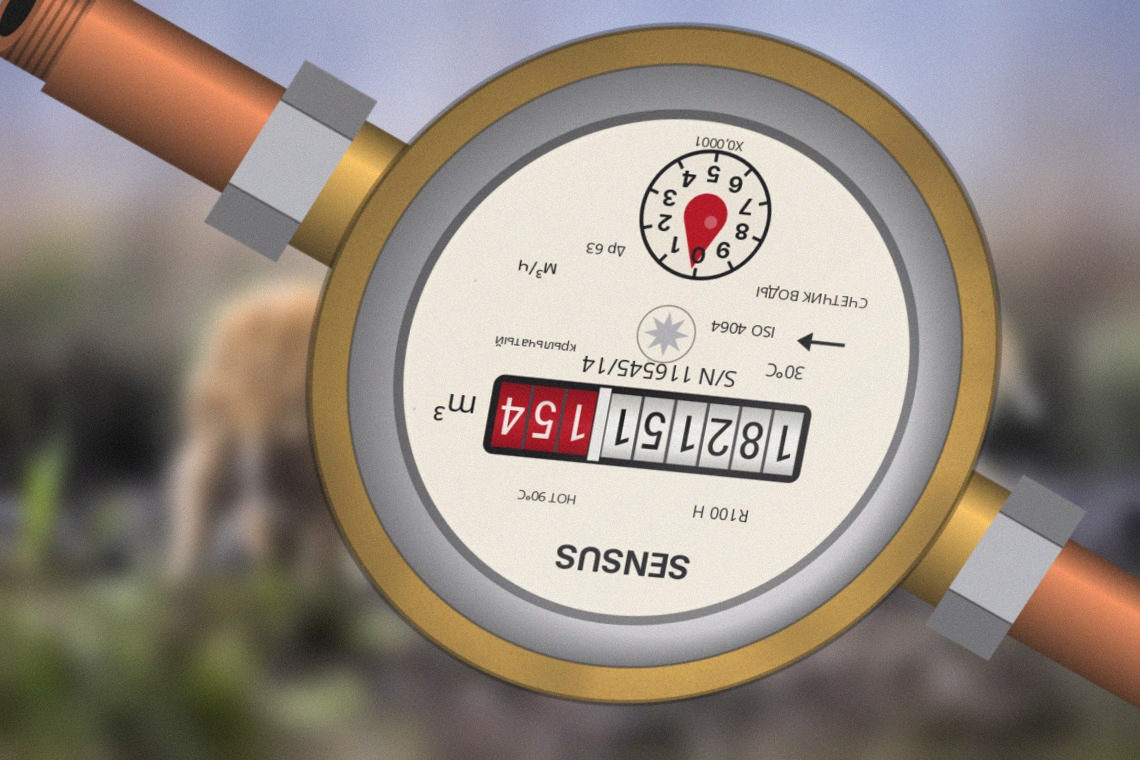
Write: m³ 182151.1540
